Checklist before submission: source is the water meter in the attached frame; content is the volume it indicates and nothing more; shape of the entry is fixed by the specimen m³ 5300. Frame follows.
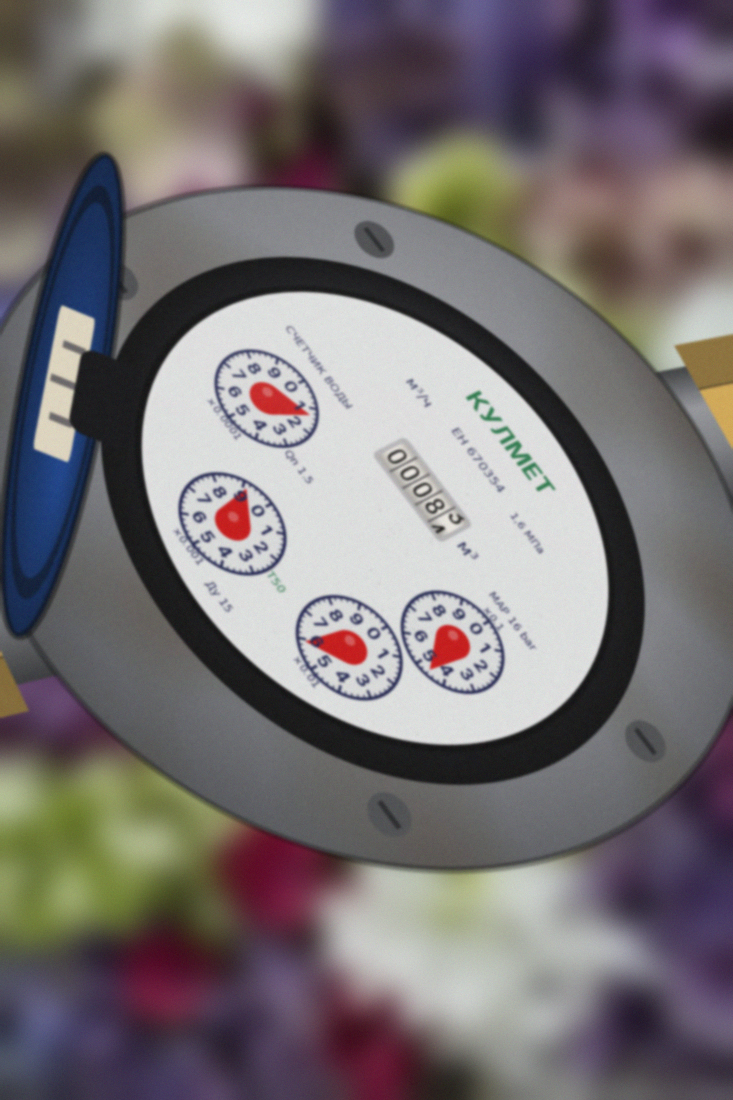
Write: m³ 83.4591
